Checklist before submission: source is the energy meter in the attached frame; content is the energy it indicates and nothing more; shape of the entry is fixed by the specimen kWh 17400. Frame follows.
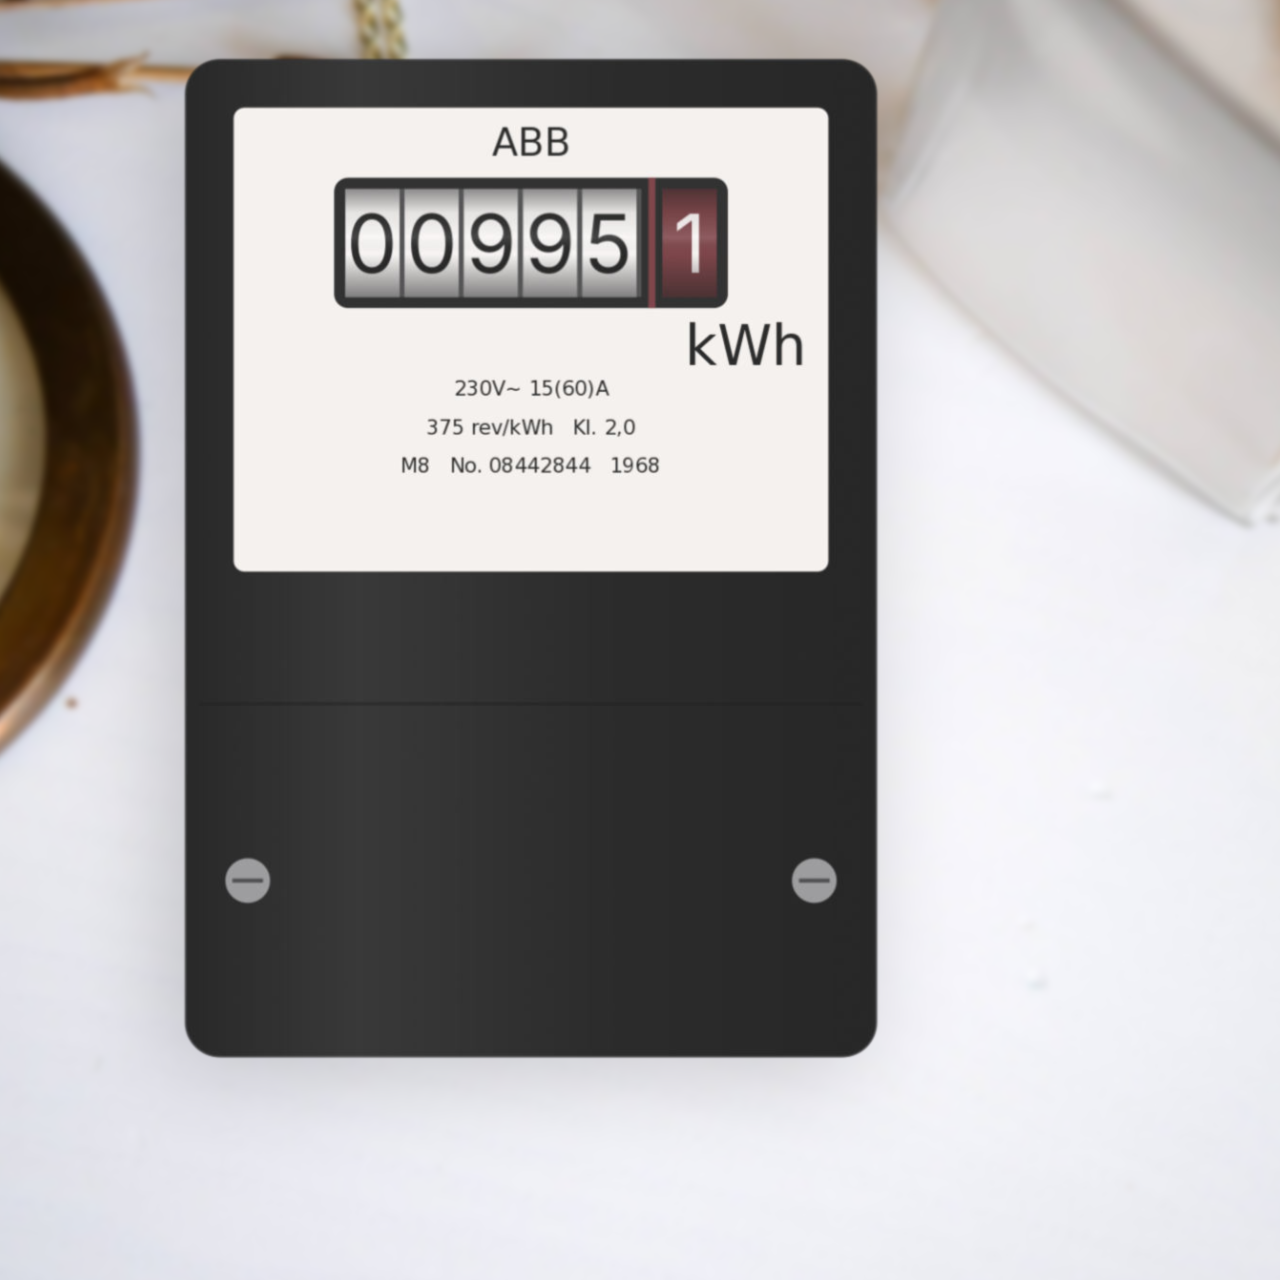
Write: kWh 995.1
